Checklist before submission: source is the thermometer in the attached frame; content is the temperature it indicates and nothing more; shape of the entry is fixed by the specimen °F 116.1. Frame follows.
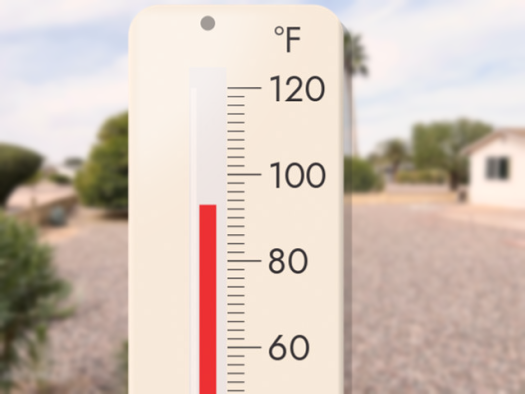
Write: °F 93
